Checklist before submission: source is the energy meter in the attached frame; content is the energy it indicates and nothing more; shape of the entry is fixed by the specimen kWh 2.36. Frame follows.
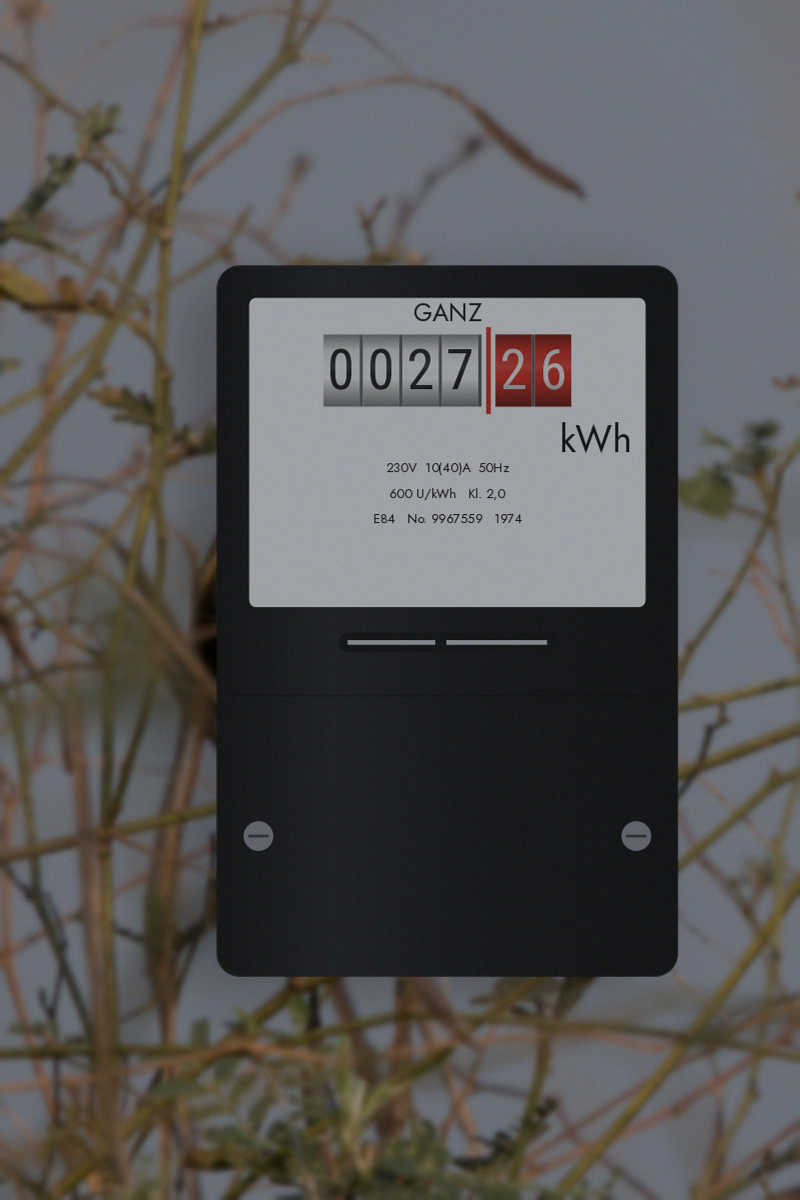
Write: kWh 27.26
